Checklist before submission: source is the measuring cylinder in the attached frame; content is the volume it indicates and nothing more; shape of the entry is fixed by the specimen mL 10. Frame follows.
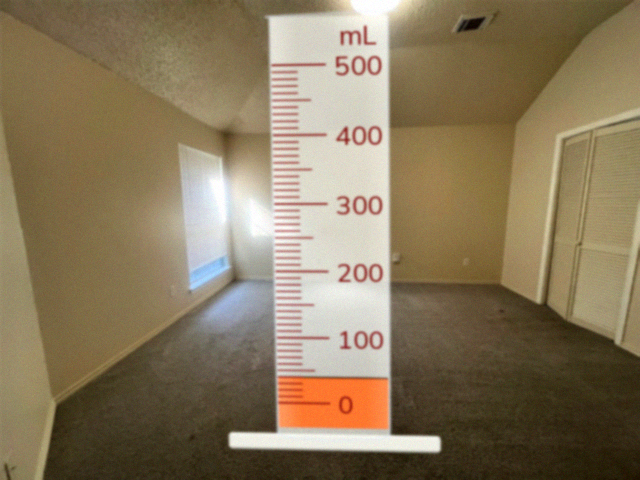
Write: mL 40
